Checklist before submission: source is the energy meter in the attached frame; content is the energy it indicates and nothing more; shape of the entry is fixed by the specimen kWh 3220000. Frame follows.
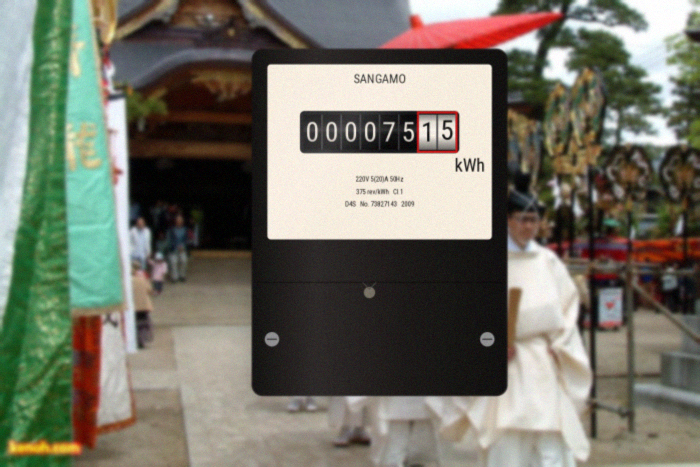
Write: kWh 75.15
